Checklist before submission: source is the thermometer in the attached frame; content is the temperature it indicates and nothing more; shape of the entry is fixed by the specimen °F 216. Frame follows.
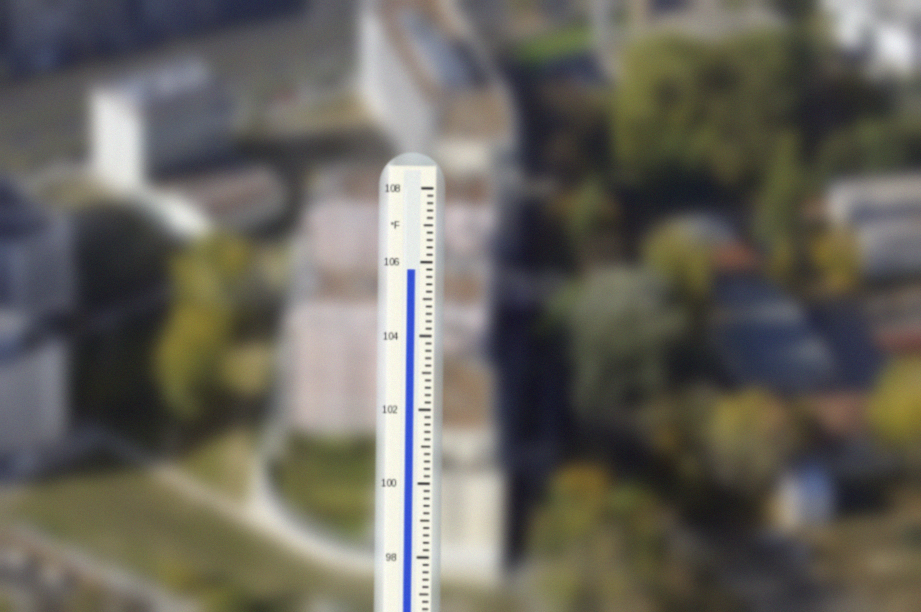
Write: °F 105.8
